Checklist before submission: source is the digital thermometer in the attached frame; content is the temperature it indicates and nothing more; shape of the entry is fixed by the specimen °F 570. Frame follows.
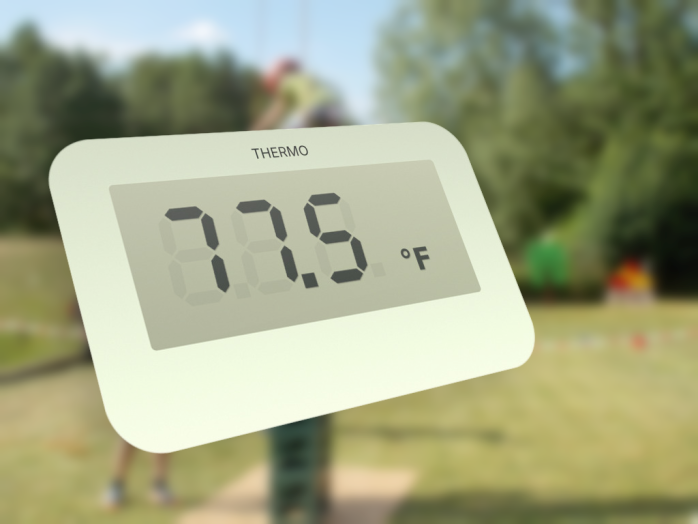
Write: °F 77.5
